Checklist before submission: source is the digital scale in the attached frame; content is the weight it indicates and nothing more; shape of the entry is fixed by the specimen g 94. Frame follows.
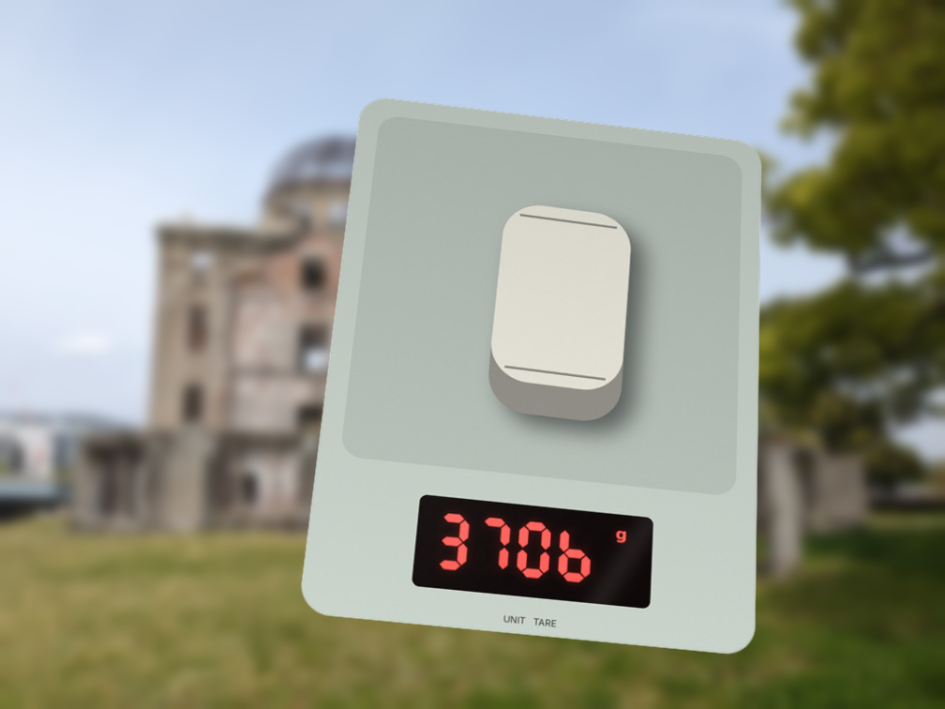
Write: g 3706
